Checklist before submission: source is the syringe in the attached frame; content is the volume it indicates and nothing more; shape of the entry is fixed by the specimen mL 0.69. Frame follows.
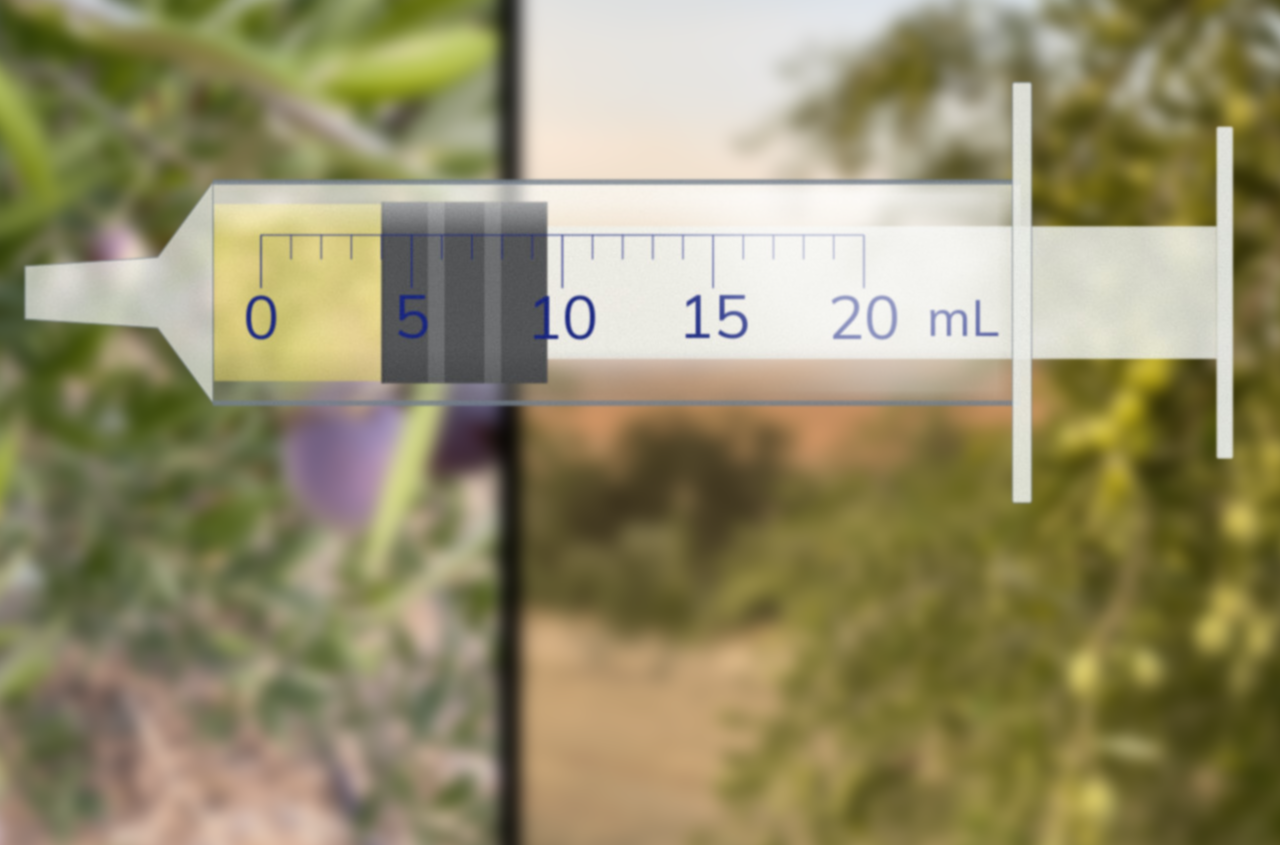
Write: mL 4
